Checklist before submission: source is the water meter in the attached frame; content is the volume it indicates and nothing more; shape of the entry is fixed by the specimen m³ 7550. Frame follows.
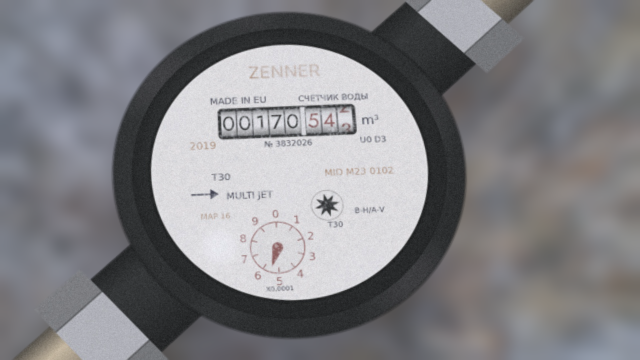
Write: m³ 170.5425
